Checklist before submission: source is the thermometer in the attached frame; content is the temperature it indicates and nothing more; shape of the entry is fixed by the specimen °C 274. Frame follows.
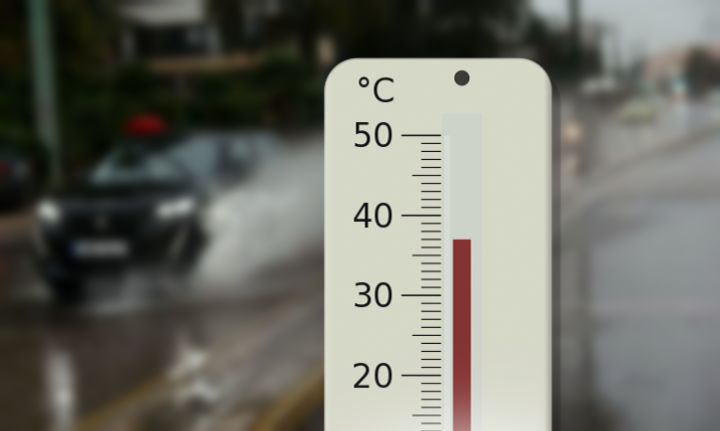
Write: °C 37
